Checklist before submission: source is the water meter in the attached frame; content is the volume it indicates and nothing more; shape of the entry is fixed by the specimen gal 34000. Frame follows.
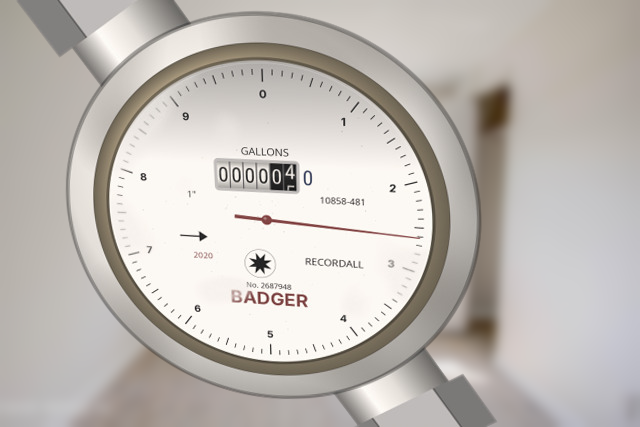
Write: gal 42.6
